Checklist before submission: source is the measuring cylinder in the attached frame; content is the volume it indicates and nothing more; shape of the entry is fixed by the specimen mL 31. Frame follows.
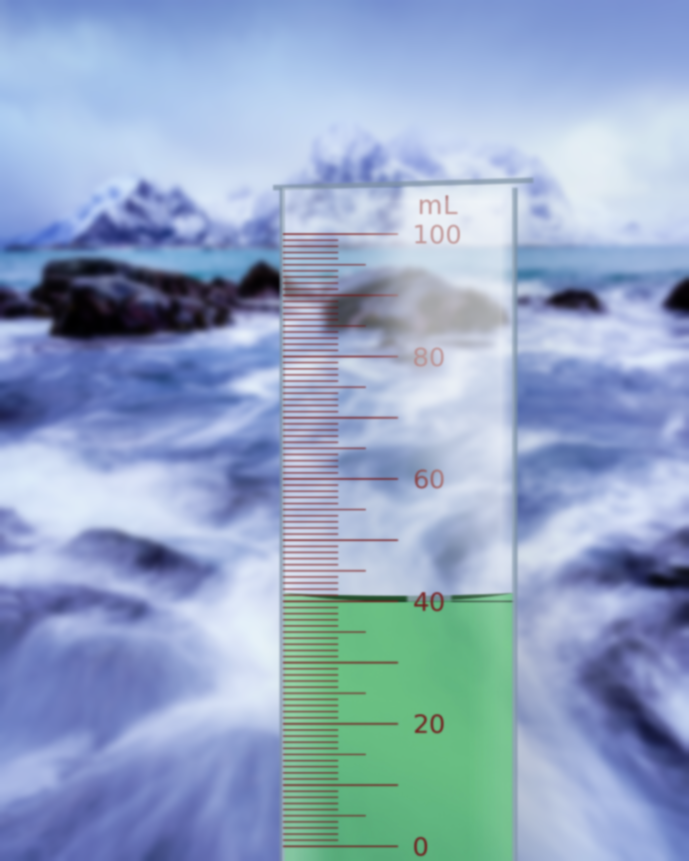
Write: mL 40
